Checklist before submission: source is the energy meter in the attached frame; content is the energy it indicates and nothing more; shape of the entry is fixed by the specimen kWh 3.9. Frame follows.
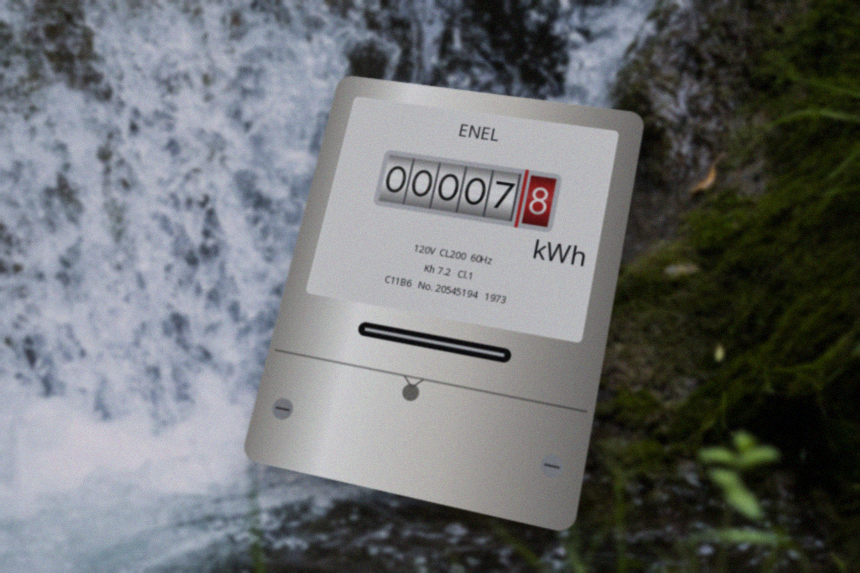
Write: kWh 7.8
